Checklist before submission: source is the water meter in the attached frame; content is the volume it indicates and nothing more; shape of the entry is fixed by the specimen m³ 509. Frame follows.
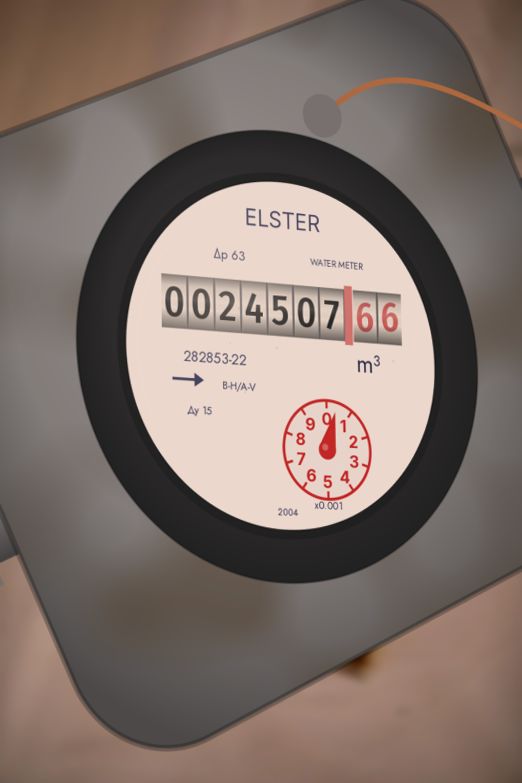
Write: m³ 24507.660
